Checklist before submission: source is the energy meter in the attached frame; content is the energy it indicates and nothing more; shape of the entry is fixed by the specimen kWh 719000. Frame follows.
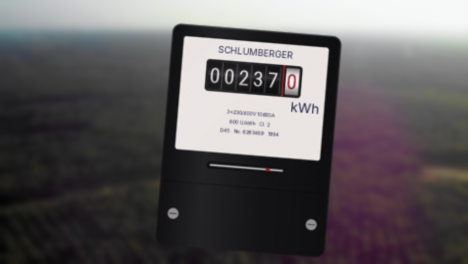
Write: kWh 237.0
